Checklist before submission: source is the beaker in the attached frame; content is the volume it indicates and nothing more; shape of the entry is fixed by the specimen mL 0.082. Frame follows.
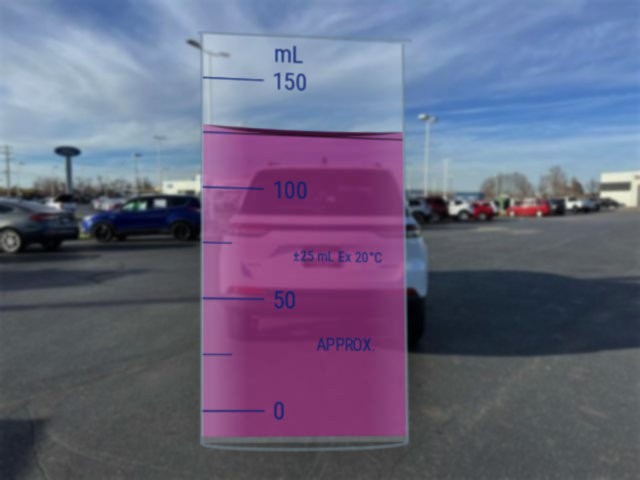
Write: mL 125
